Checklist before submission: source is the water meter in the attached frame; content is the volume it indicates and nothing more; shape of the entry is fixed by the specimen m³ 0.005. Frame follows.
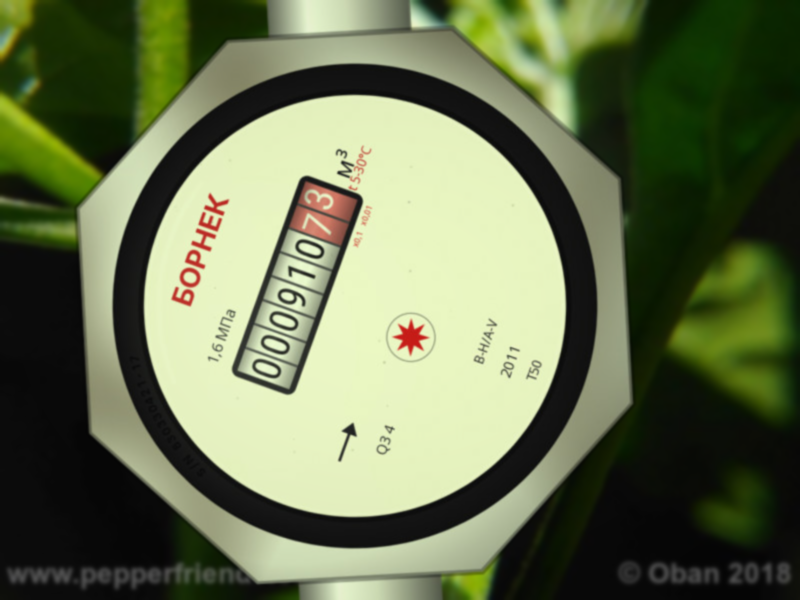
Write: m³ 910.73
